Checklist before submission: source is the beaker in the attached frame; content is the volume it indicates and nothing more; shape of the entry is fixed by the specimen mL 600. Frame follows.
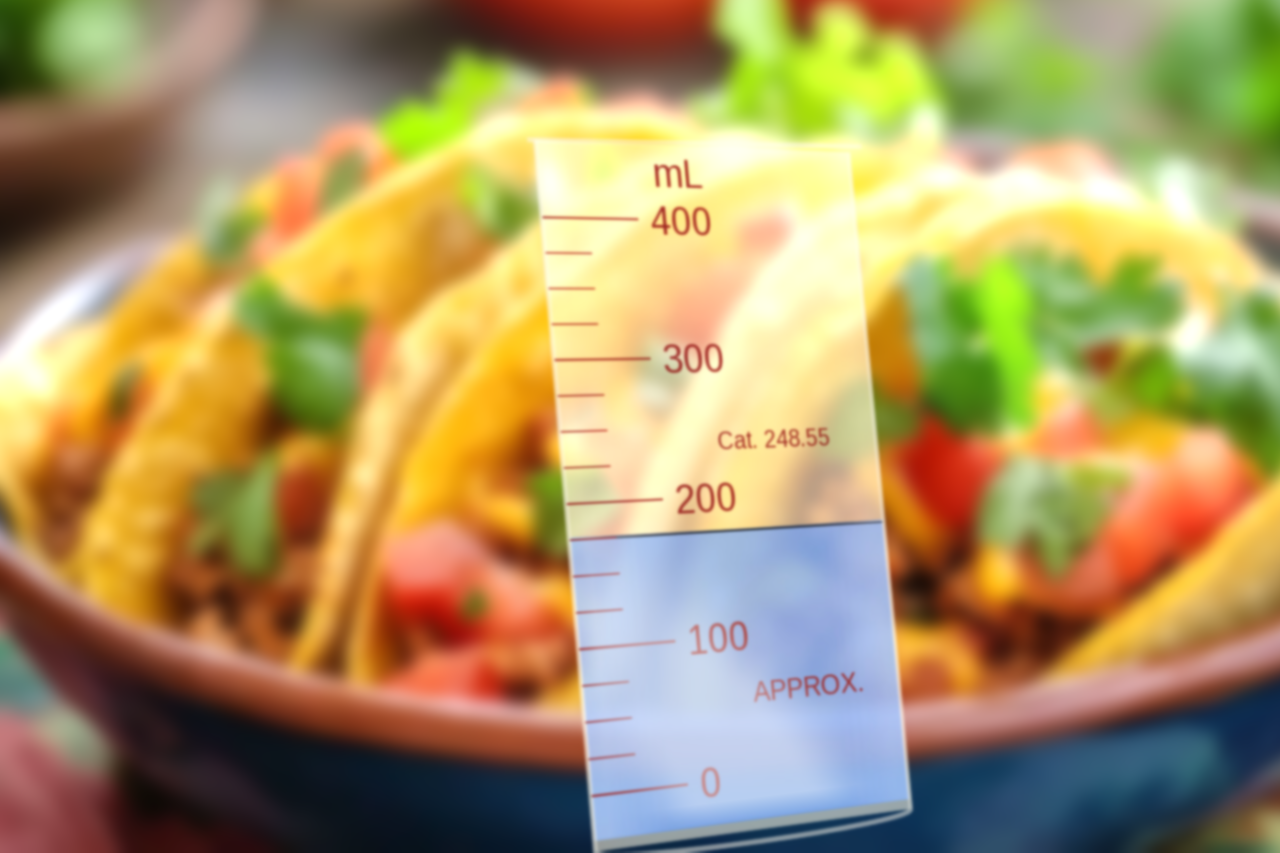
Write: mL 175
